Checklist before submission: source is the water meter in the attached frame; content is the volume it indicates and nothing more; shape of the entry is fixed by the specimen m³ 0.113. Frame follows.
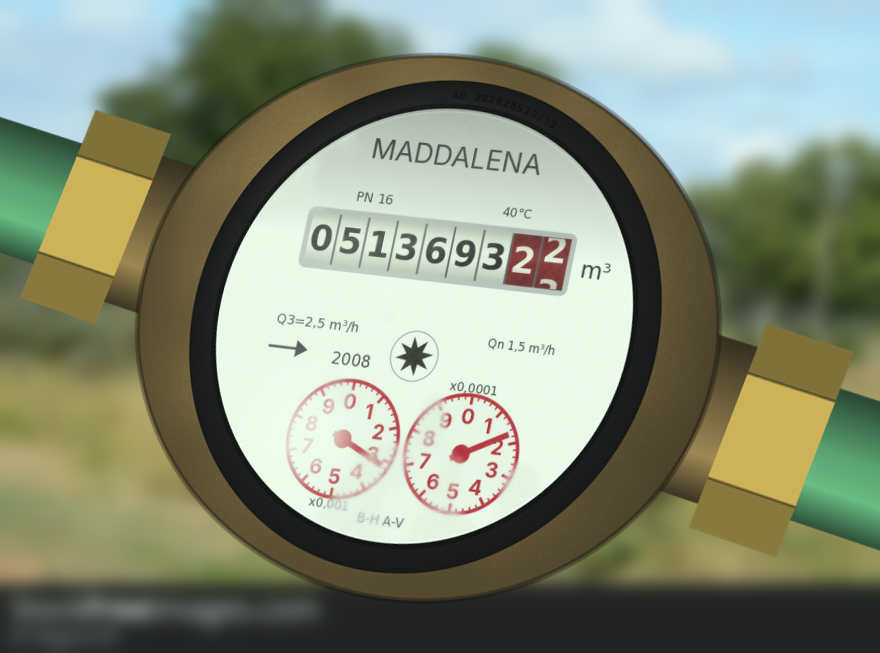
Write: m³ 513693.2231
